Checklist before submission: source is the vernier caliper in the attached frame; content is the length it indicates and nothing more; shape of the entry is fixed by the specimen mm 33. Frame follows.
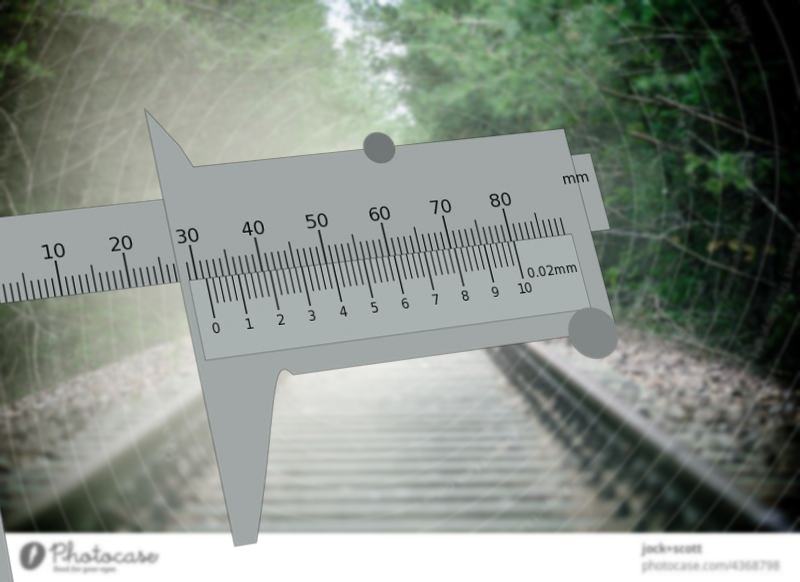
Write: mm 31.4
